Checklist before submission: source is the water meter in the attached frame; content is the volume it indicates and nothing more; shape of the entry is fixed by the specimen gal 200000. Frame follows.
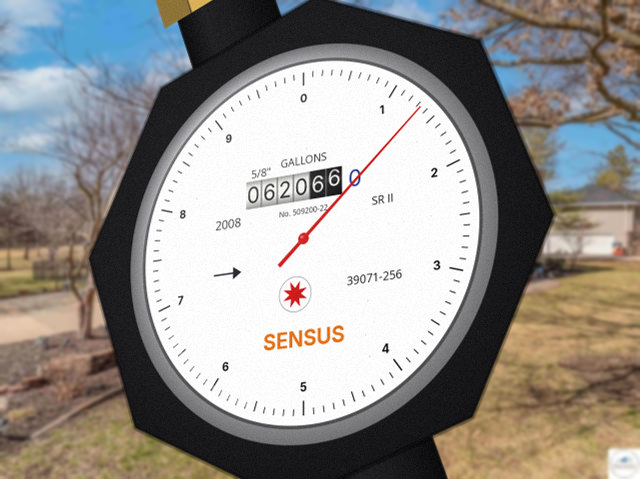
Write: gal 620661.3
